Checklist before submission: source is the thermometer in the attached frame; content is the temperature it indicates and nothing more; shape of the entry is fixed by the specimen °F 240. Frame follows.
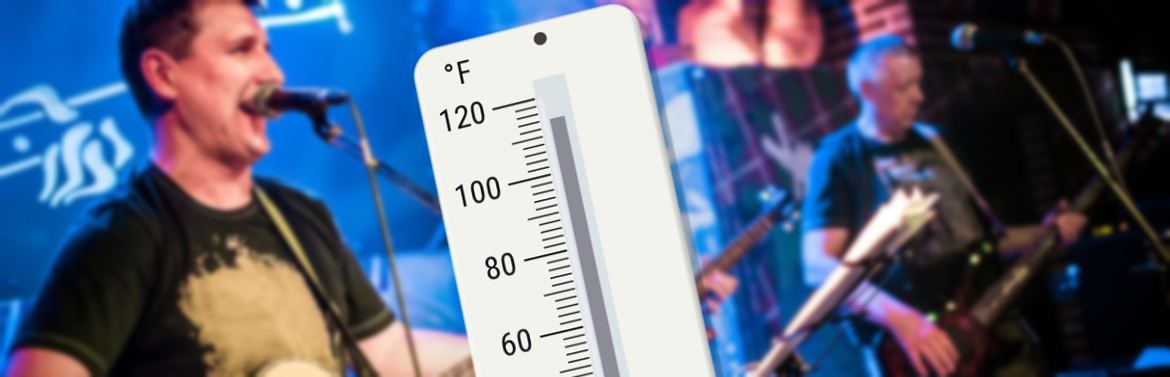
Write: °F 114
